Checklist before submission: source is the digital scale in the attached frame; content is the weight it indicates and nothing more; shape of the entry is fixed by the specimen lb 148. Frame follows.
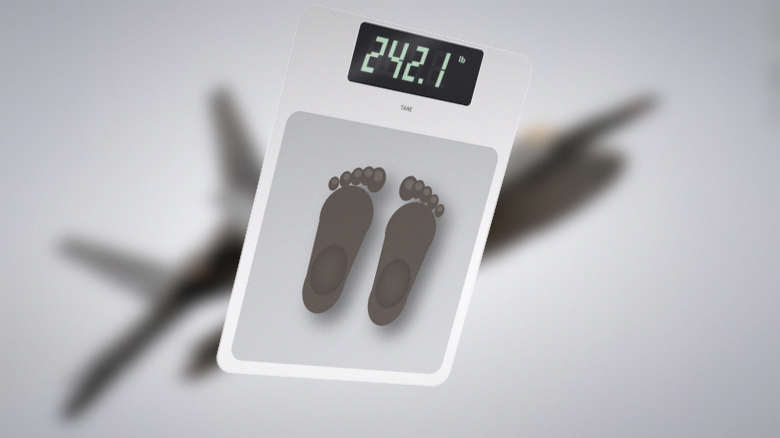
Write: lb 242.1
